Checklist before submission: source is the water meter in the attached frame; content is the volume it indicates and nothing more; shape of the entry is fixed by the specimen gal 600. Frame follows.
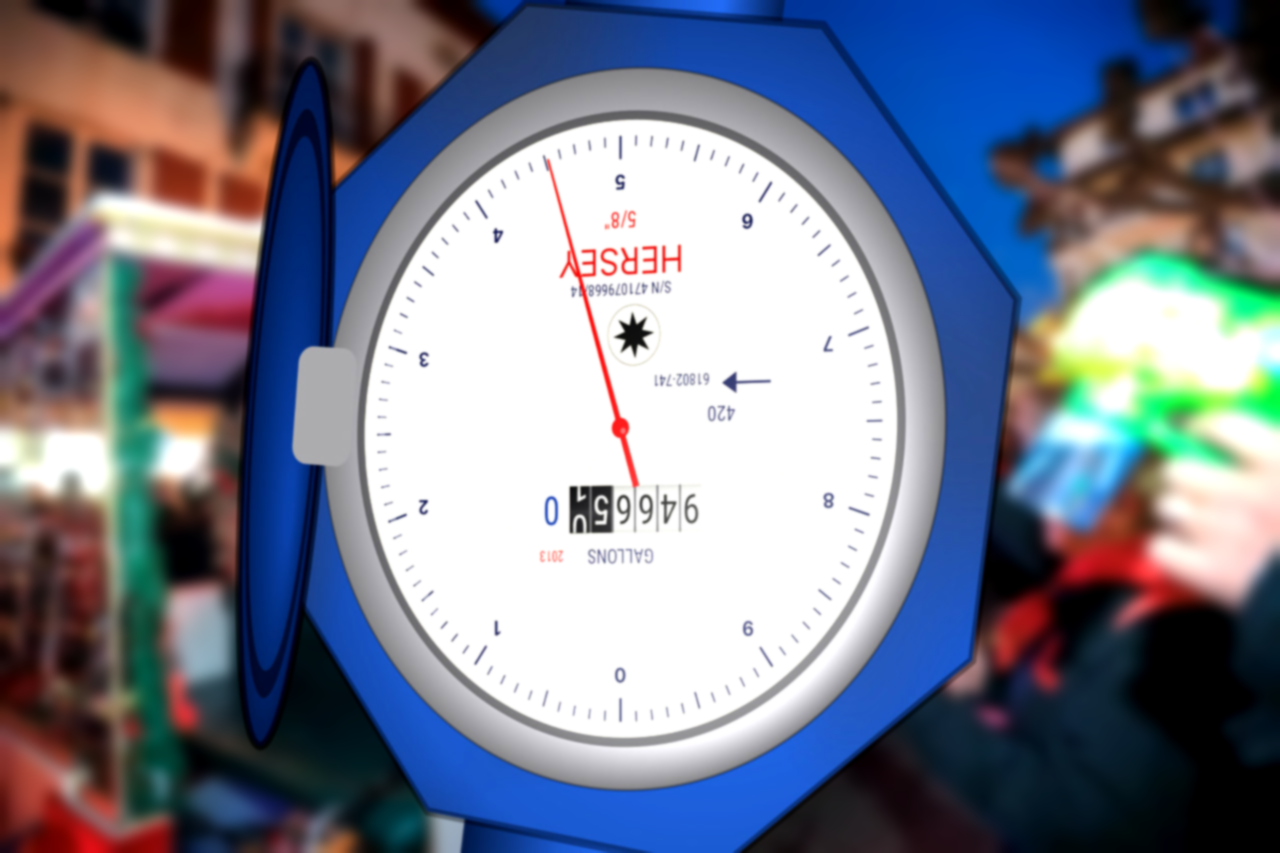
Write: gal 9466504.5
